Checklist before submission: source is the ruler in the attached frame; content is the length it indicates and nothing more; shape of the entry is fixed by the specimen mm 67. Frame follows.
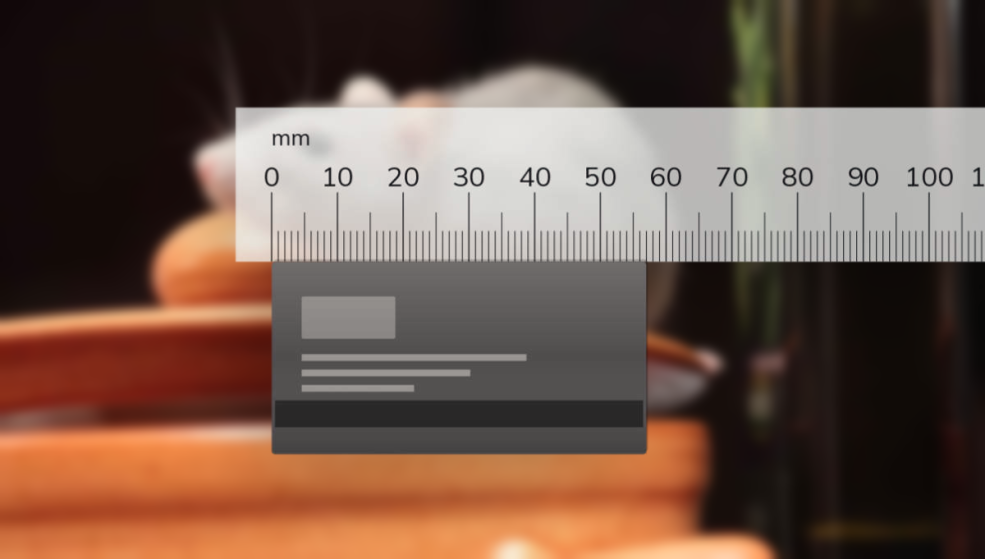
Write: mm 57
